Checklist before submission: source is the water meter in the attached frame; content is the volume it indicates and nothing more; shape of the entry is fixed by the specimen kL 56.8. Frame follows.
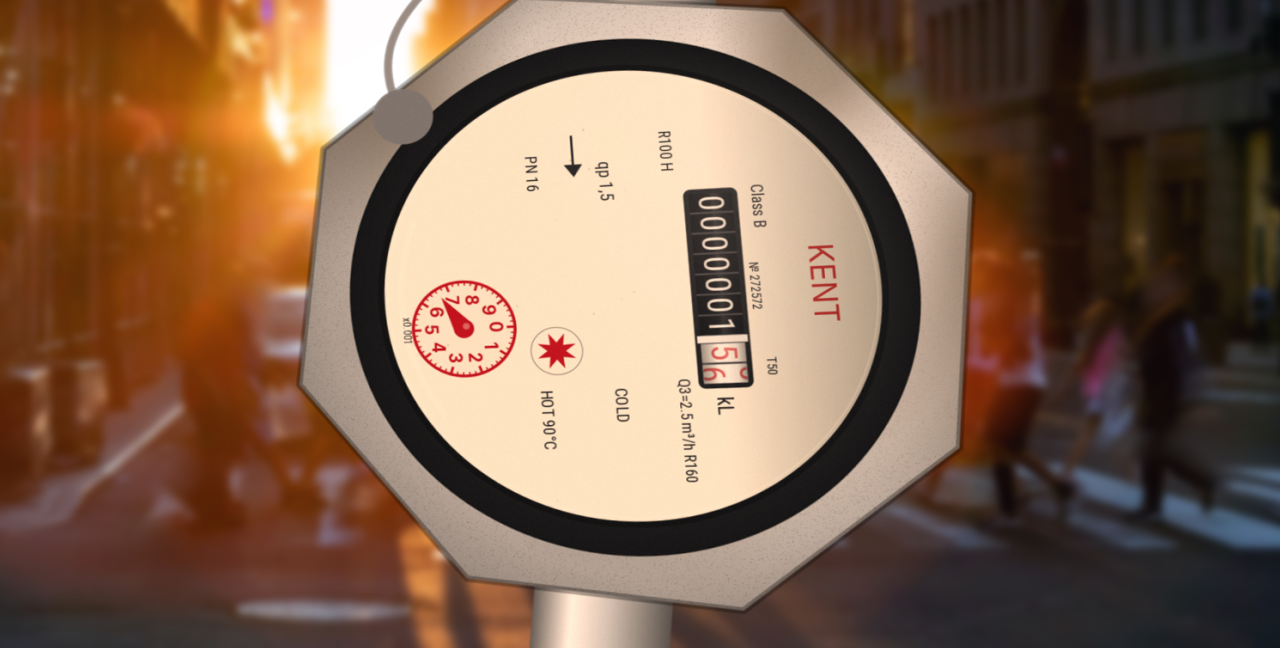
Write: kL 1.556
